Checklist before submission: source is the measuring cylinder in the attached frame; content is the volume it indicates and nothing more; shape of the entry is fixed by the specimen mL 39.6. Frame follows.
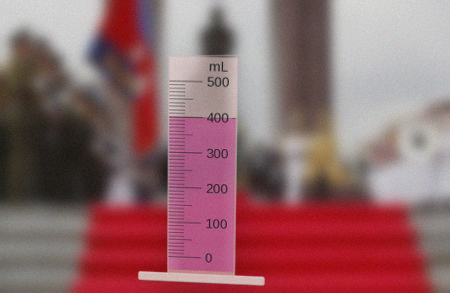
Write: mL 400
